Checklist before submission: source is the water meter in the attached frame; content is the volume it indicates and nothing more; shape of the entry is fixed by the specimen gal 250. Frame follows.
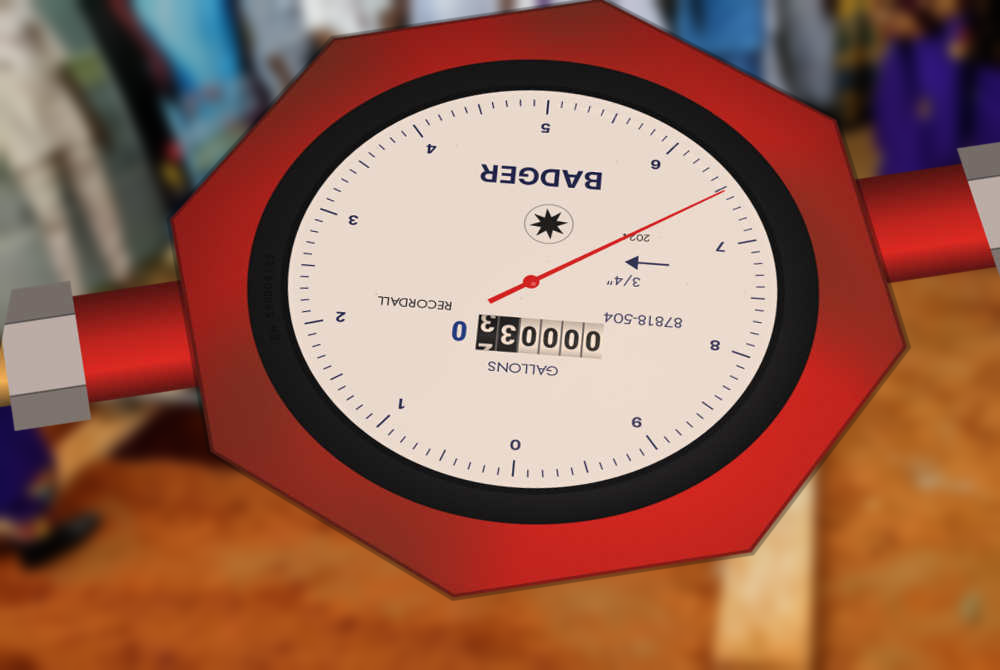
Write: gal 326.5
